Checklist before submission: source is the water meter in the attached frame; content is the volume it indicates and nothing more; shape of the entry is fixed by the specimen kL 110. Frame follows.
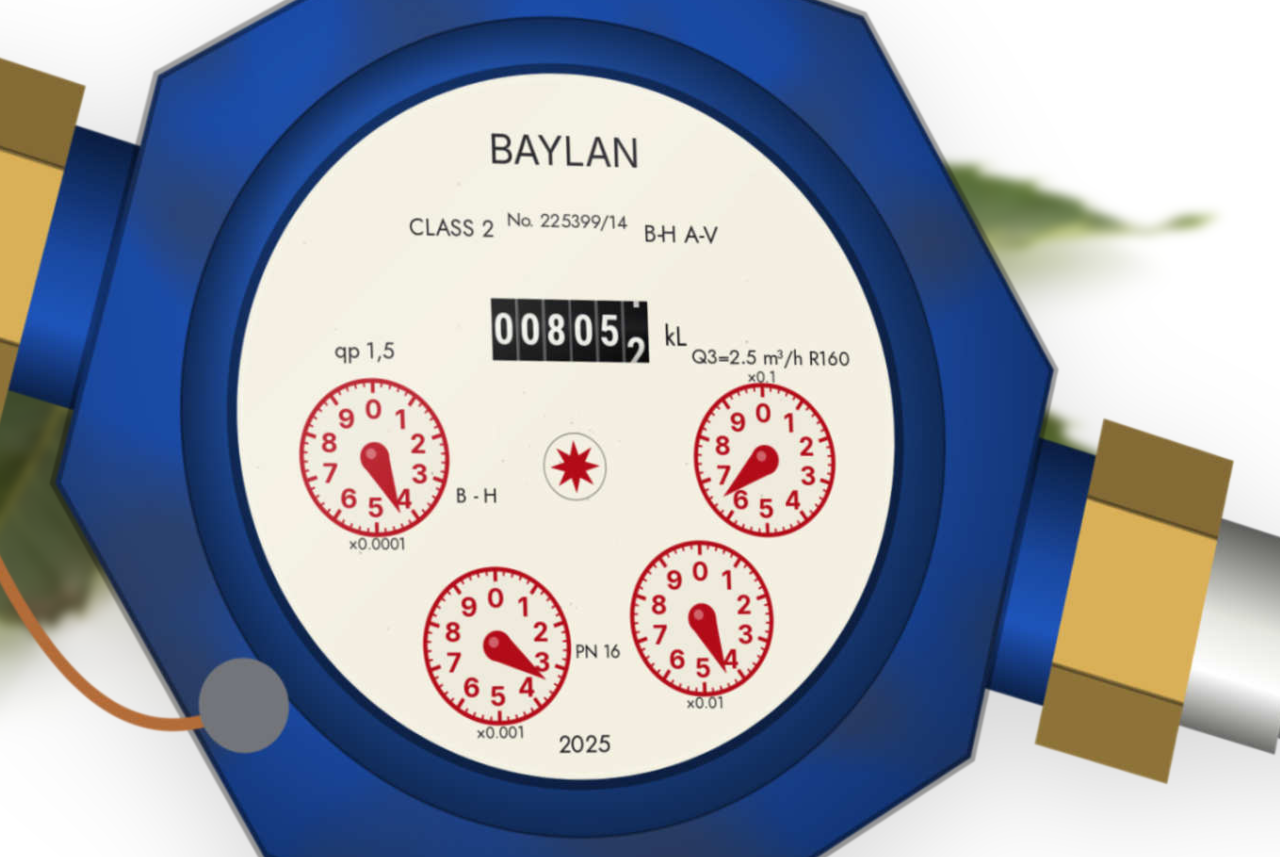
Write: kL 8051.6434
